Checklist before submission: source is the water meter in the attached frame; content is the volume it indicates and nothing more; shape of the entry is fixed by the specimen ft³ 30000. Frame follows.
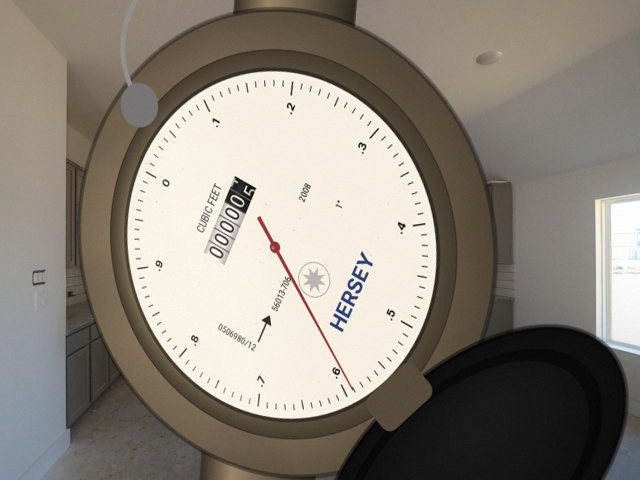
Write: ft³ 4.59
